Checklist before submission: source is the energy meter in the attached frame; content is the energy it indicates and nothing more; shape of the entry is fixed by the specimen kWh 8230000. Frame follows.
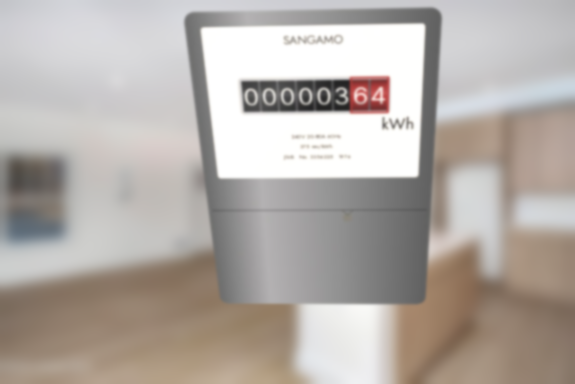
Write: kWh 3.64
